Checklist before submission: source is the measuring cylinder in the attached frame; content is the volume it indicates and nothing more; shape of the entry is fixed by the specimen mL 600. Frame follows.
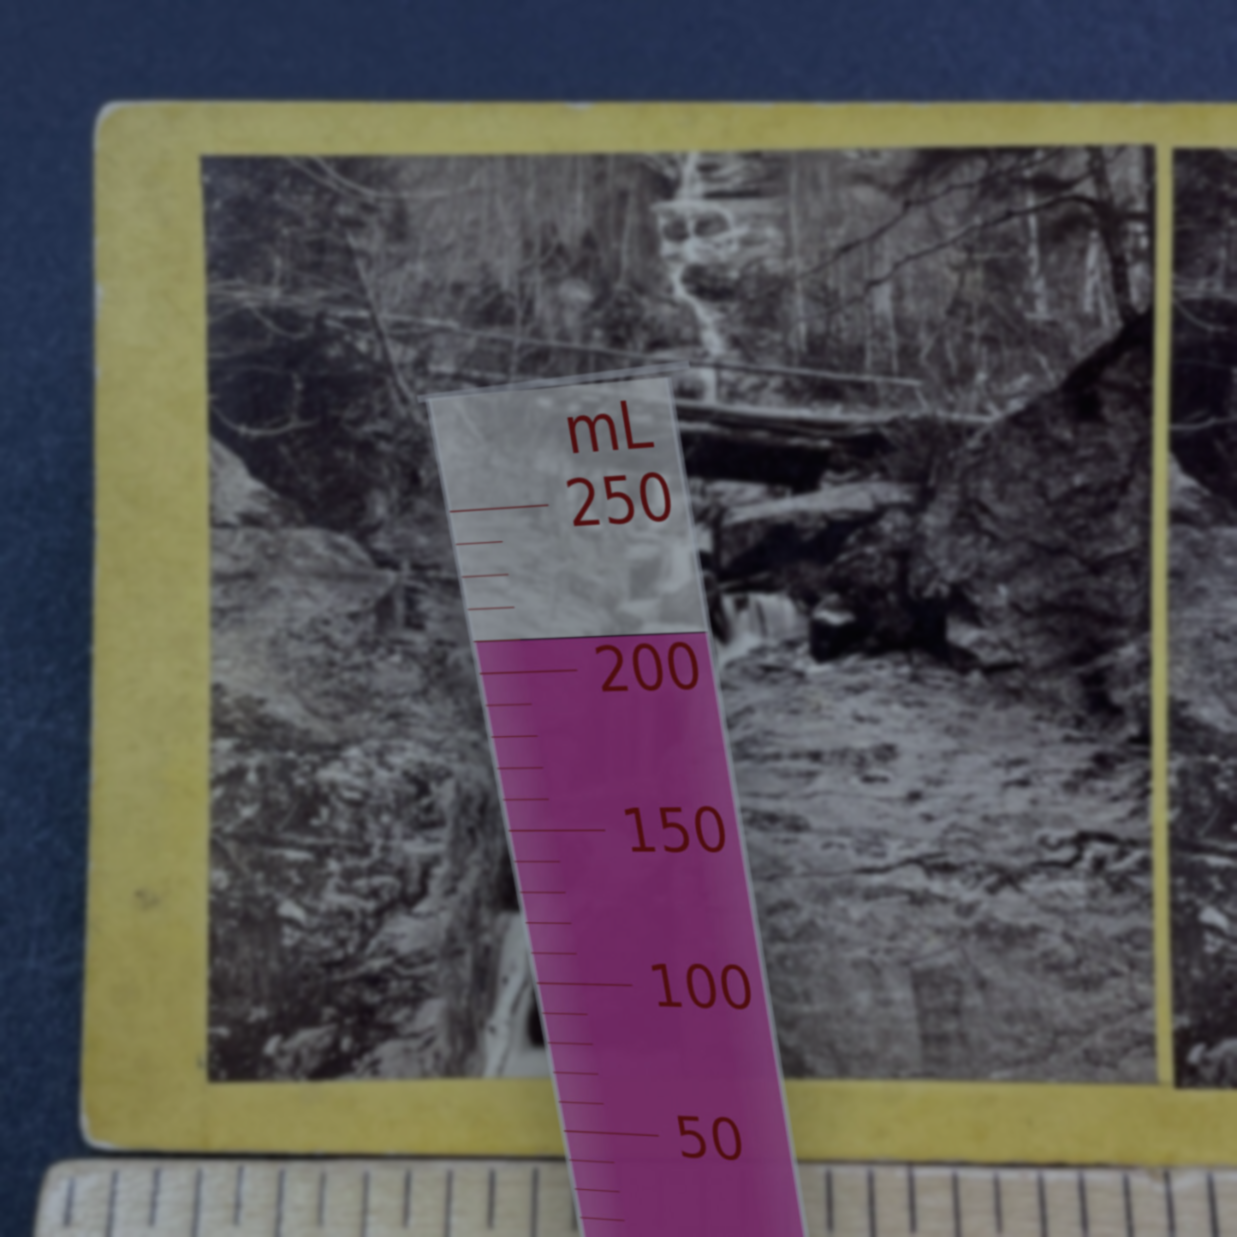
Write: mL 210
